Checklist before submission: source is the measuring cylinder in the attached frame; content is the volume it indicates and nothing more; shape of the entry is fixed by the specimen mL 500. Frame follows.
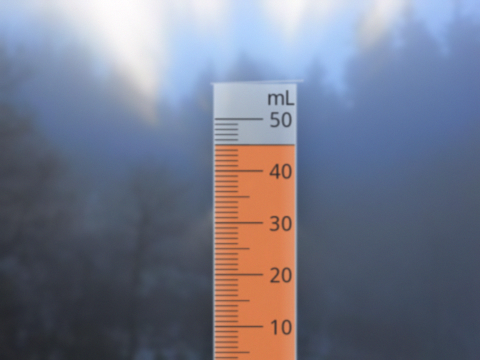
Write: mL 45
